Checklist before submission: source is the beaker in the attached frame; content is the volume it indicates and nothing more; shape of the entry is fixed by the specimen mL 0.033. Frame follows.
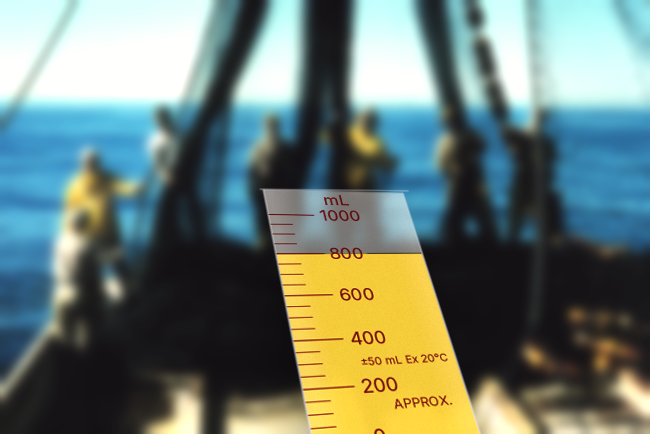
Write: mL 800
